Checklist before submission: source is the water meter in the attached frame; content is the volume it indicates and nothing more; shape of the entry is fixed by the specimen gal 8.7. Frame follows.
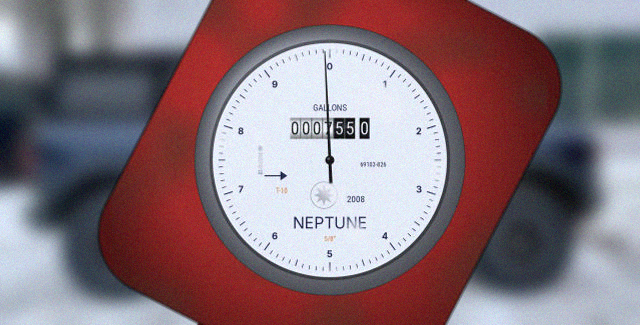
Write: gal 7549.9
